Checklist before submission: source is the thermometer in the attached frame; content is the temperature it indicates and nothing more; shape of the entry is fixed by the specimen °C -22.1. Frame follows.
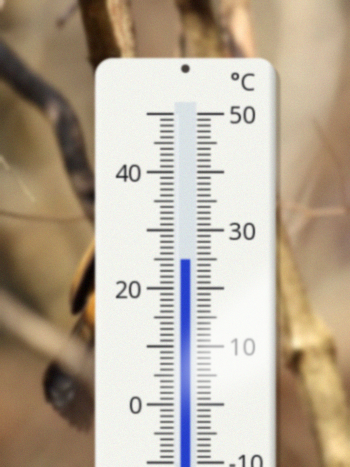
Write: °C 25
